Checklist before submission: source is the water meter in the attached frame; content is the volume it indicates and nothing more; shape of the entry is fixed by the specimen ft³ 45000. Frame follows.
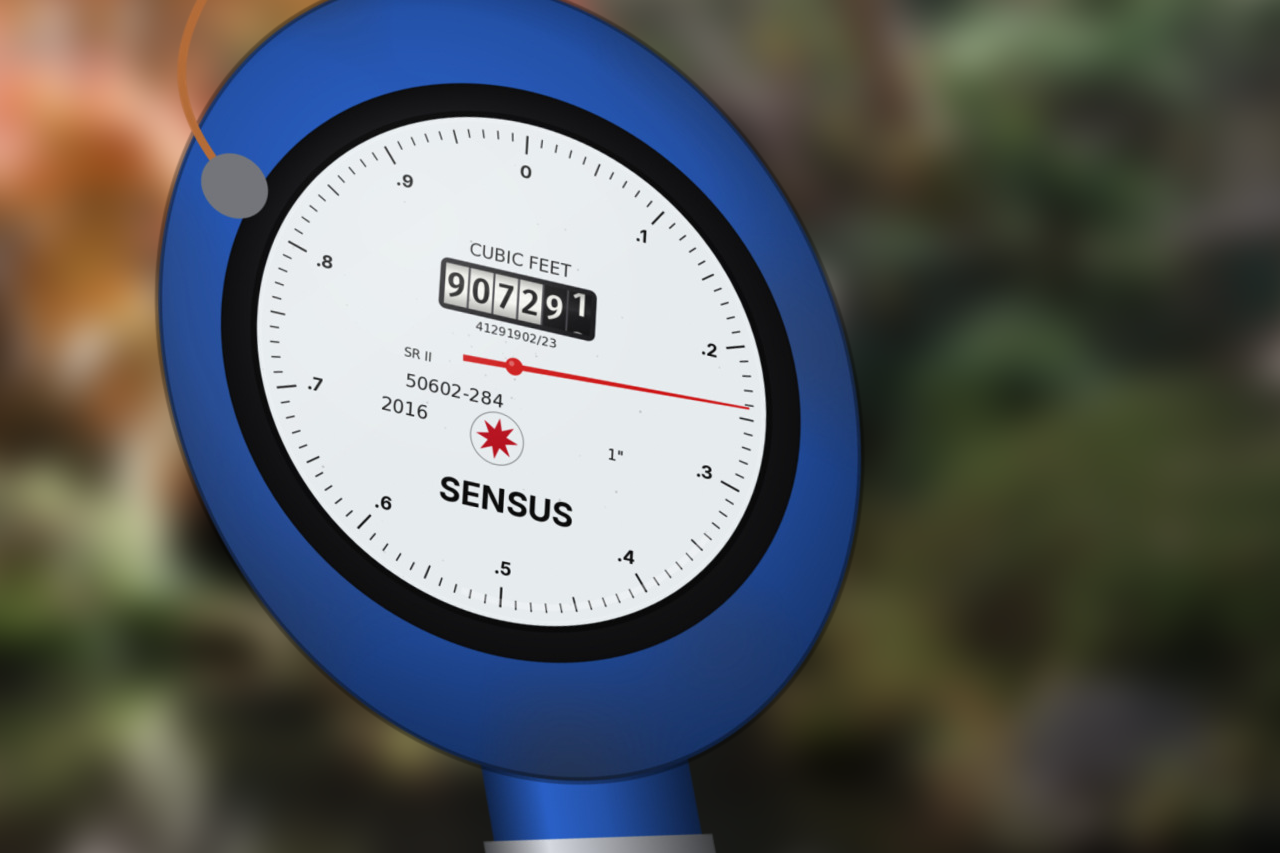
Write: ft³ 907291.24
